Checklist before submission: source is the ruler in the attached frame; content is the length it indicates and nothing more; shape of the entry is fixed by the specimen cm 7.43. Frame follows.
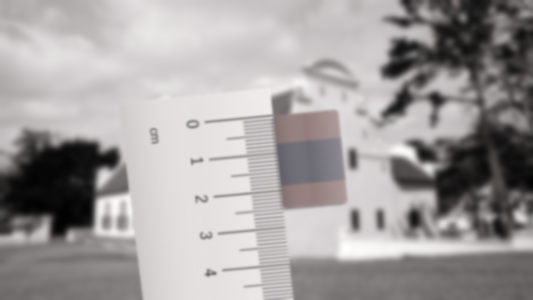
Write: cm 2.5
